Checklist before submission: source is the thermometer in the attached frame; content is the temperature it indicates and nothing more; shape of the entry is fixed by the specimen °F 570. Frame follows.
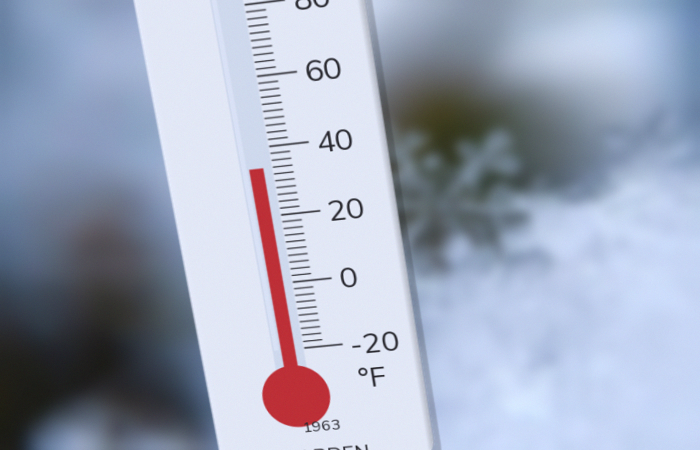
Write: °F 34
